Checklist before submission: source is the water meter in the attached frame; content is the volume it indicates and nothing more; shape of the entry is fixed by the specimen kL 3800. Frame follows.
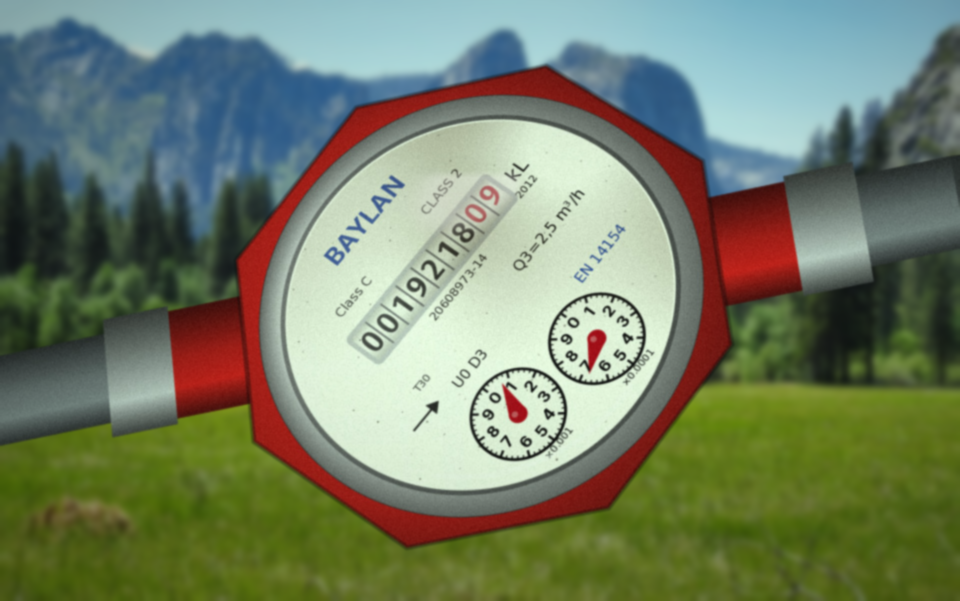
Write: kL 19218.0906
